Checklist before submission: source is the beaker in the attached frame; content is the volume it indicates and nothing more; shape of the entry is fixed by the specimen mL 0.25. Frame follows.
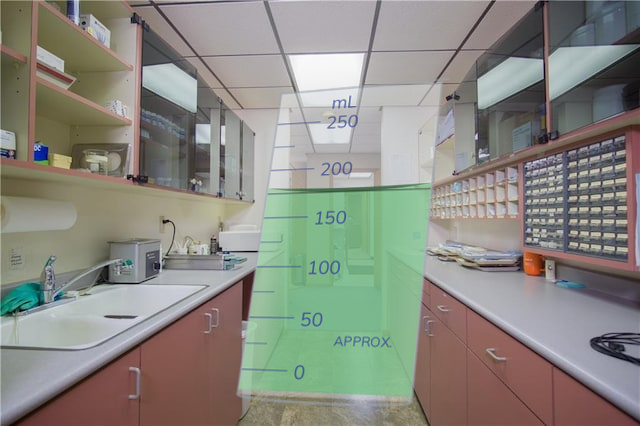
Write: mL 175
